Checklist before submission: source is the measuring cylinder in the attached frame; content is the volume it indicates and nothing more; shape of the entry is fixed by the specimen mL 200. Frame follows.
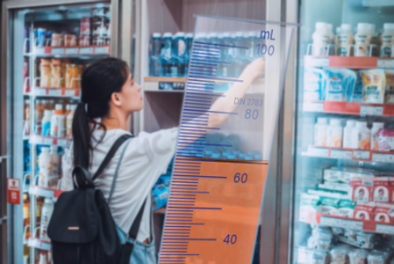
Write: mL 65
